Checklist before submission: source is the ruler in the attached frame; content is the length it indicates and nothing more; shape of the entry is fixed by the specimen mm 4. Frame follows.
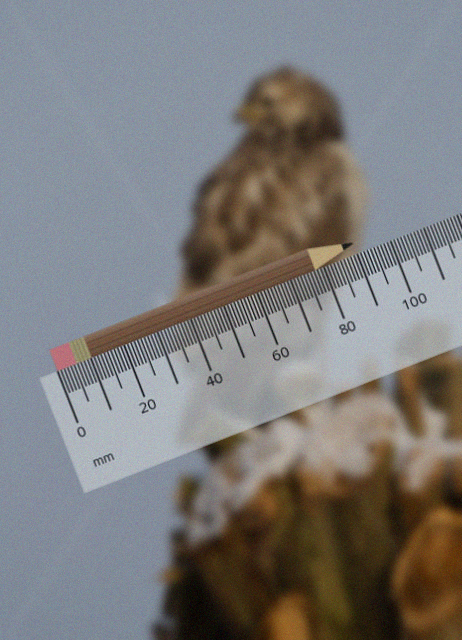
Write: mm 90
